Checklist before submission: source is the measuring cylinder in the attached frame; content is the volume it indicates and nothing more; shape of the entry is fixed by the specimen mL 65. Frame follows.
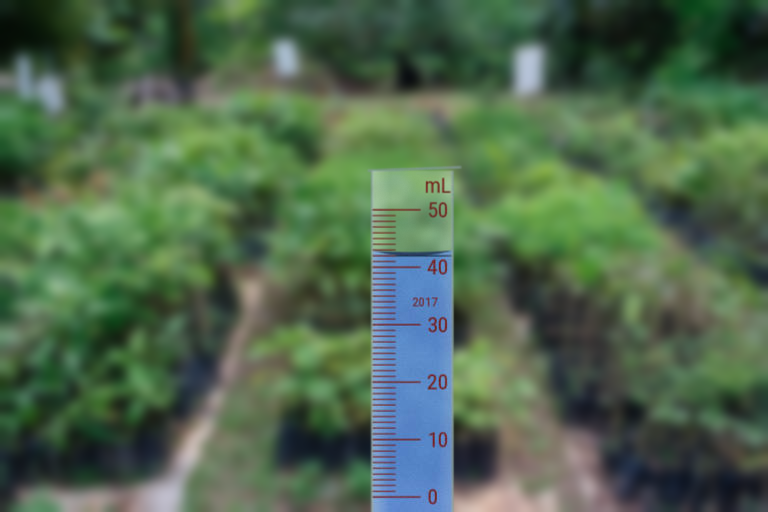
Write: mL 42
